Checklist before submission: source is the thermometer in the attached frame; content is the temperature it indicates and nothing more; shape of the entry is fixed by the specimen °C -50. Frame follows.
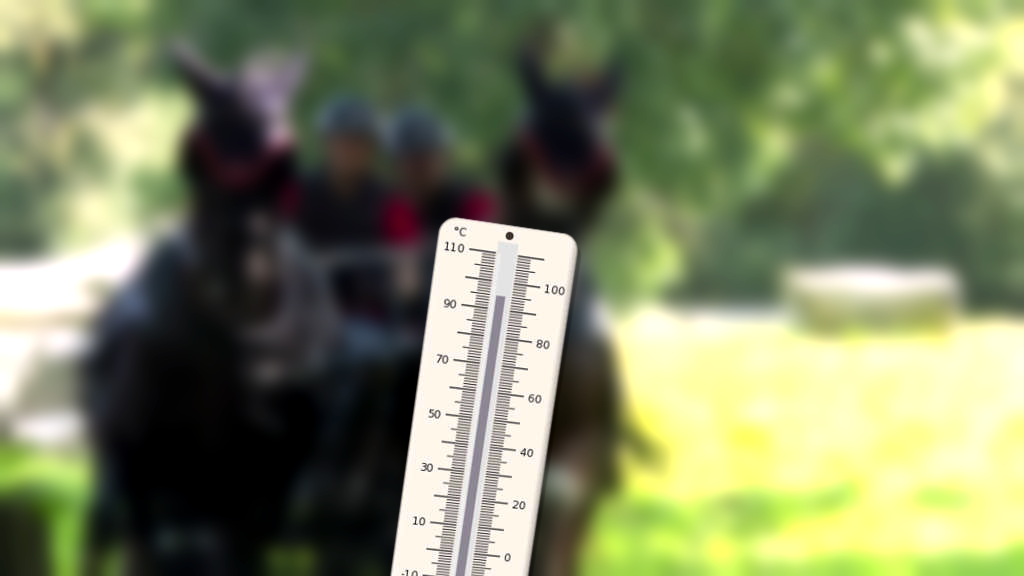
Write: °C 95
